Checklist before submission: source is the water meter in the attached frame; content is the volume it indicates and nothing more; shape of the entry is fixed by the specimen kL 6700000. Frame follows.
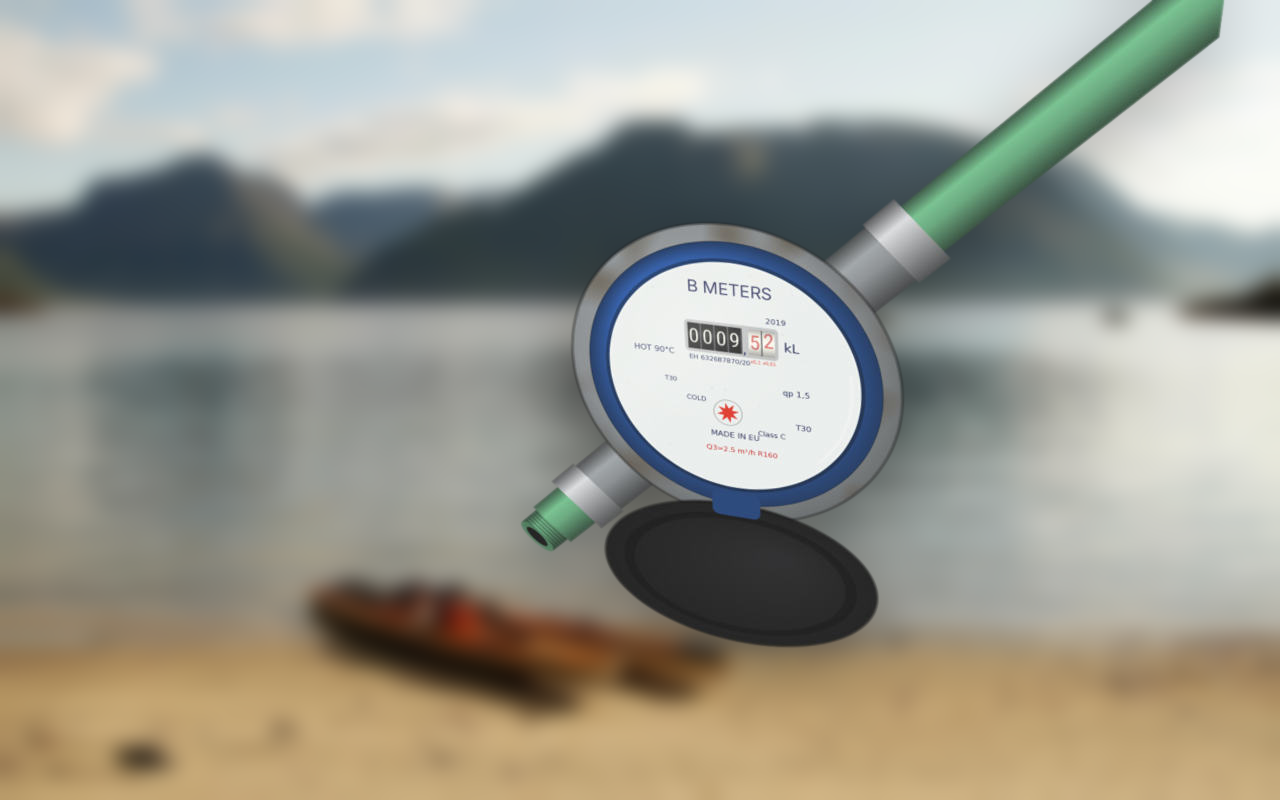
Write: kL 9.52
